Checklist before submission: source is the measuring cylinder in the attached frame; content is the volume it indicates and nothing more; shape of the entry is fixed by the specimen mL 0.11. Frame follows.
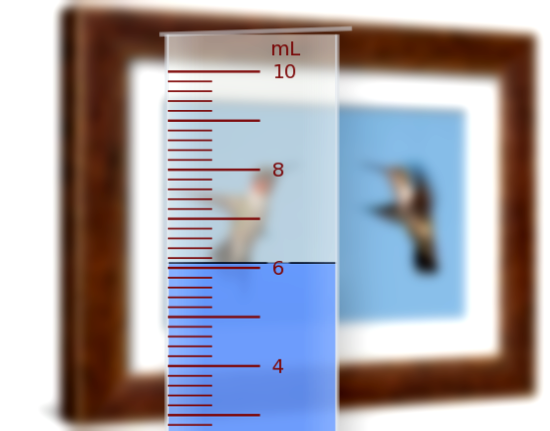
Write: mL 6.1
